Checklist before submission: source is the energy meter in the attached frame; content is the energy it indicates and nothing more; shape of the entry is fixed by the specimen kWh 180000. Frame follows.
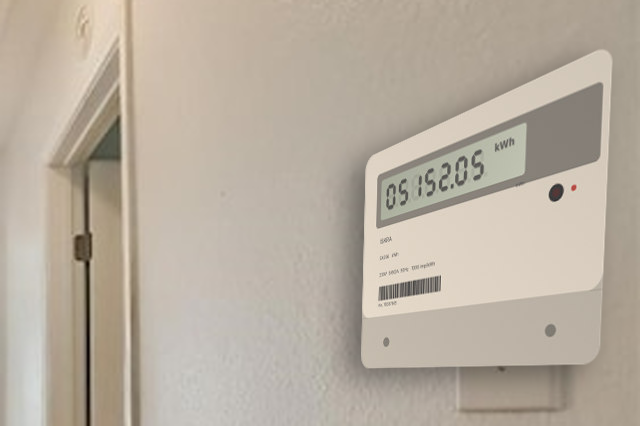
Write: kWh 5152.05
